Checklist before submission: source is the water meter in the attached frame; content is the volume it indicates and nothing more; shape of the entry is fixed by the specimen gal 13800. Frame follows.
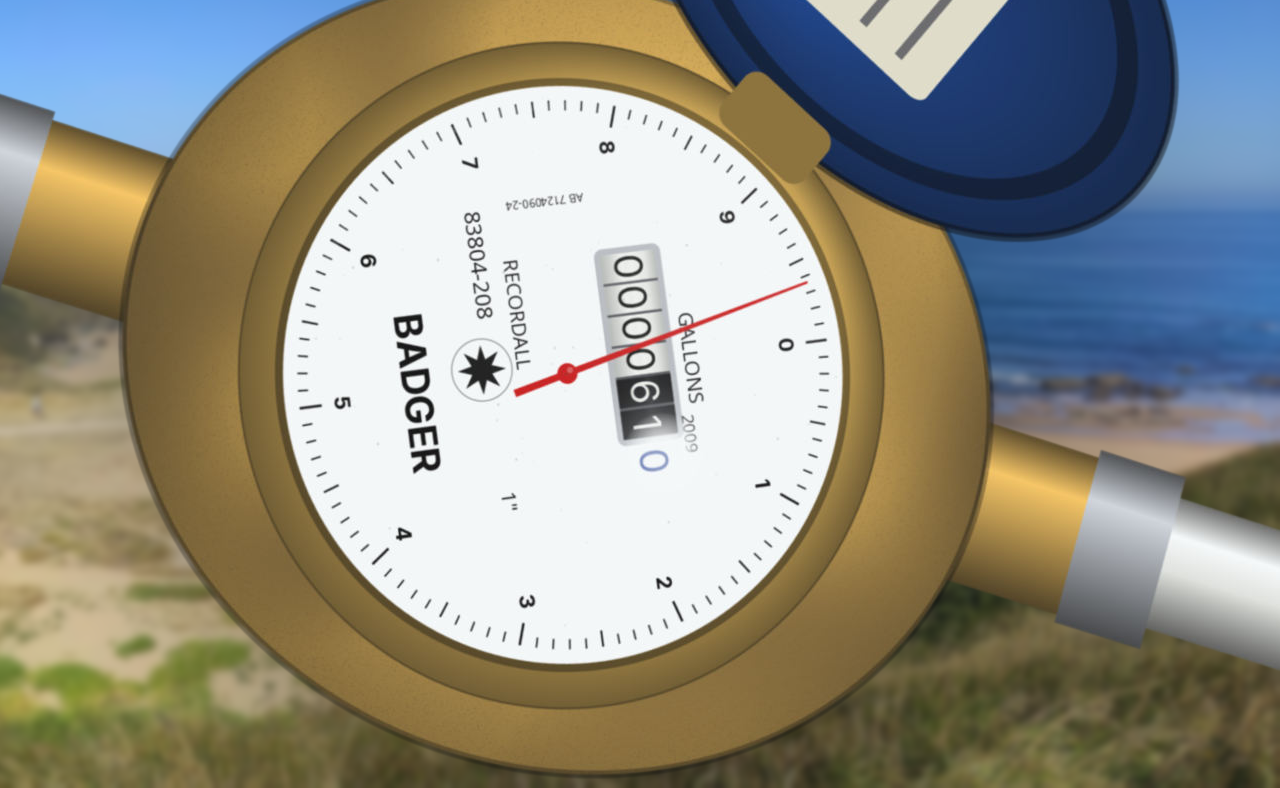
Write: gal 609.6
